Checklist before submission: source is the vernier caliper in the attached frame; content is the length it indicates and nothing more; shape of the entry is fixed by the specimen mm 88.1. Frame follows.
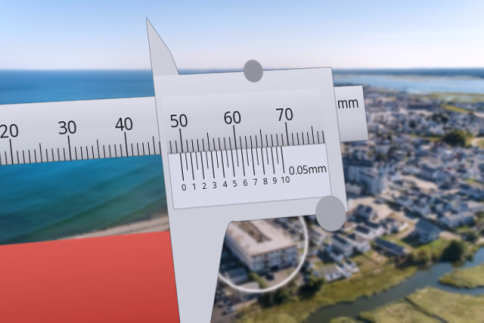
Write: mm 49.6
